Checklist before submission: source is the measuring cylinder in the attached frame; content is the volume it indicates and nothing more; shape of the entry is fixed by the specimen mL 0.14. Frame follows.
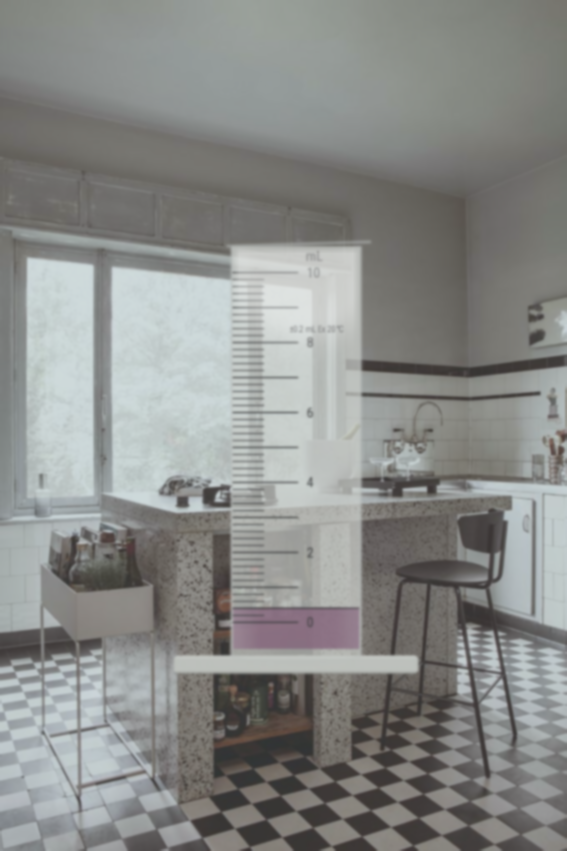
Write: mL 0.4
